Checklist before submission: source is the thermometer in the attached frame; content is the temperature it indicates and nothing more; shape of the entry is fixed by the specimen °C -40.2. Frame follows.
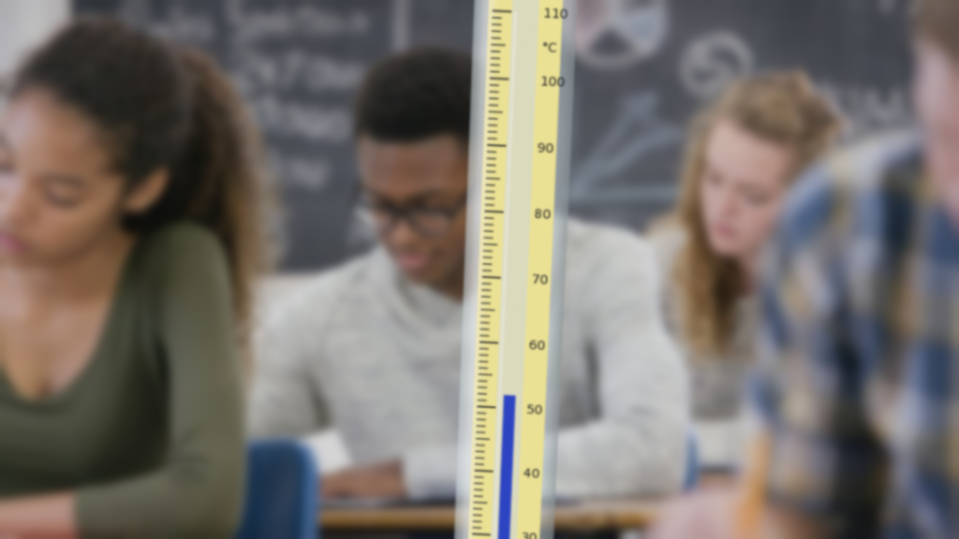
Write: °C 52
